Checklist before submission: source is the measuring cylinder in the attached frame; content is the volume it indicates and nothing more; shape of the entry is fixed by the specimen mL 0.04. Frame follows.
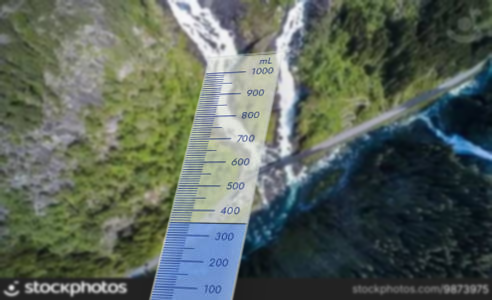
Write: mL 350
